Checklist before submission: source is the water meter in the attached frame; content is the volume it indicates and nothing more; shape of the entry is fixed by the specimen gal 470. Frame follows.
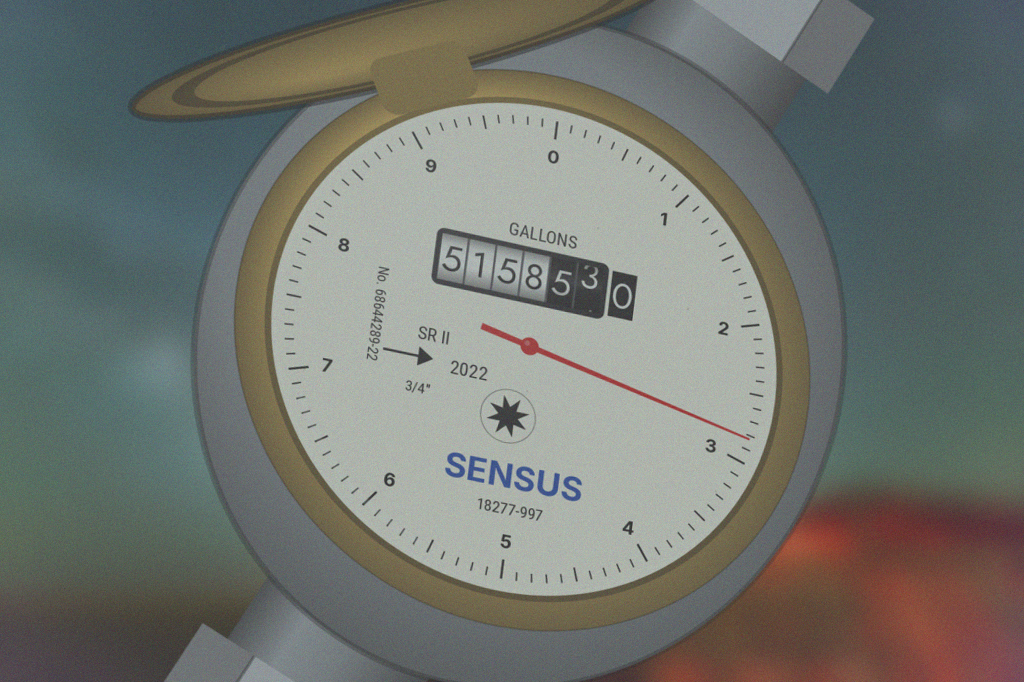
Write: gal 5158532.8
